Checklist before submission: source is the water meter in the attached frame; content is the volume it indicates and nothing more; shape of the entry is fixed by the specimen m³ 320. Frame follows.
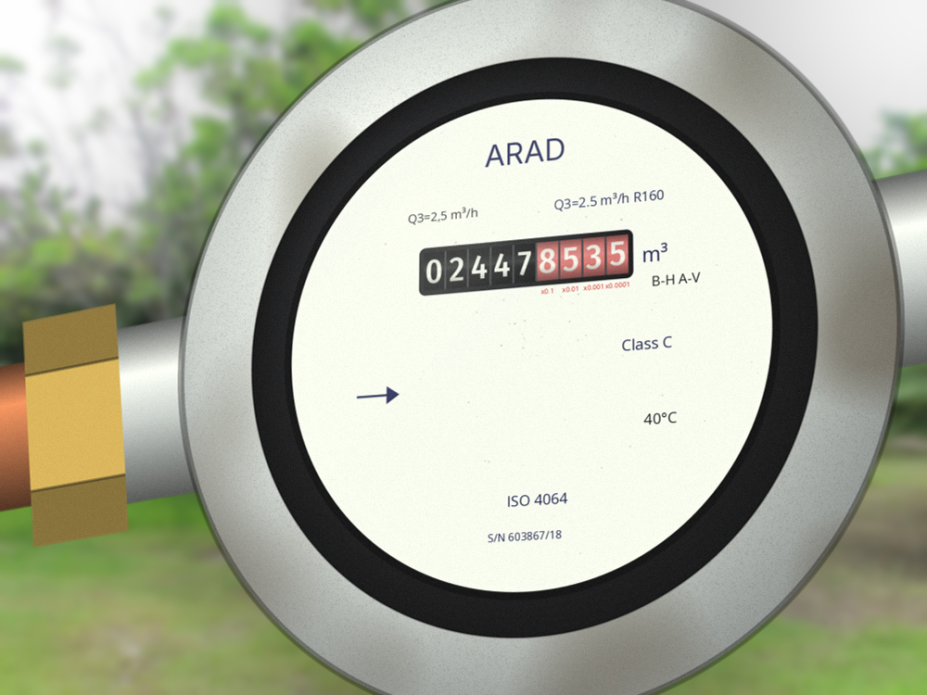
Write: m³ 2447.8535
